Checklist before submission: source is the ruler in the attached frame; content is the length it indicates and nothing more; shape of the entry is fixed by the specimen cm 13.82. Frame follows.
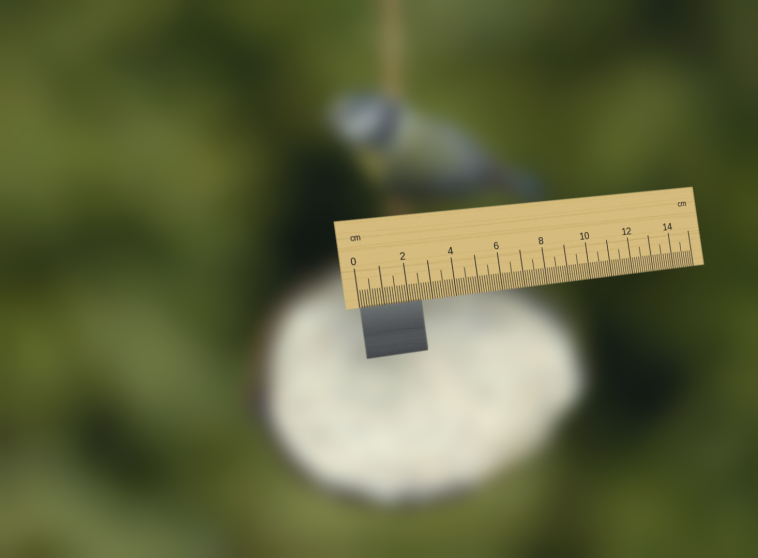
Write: cm 2.5
